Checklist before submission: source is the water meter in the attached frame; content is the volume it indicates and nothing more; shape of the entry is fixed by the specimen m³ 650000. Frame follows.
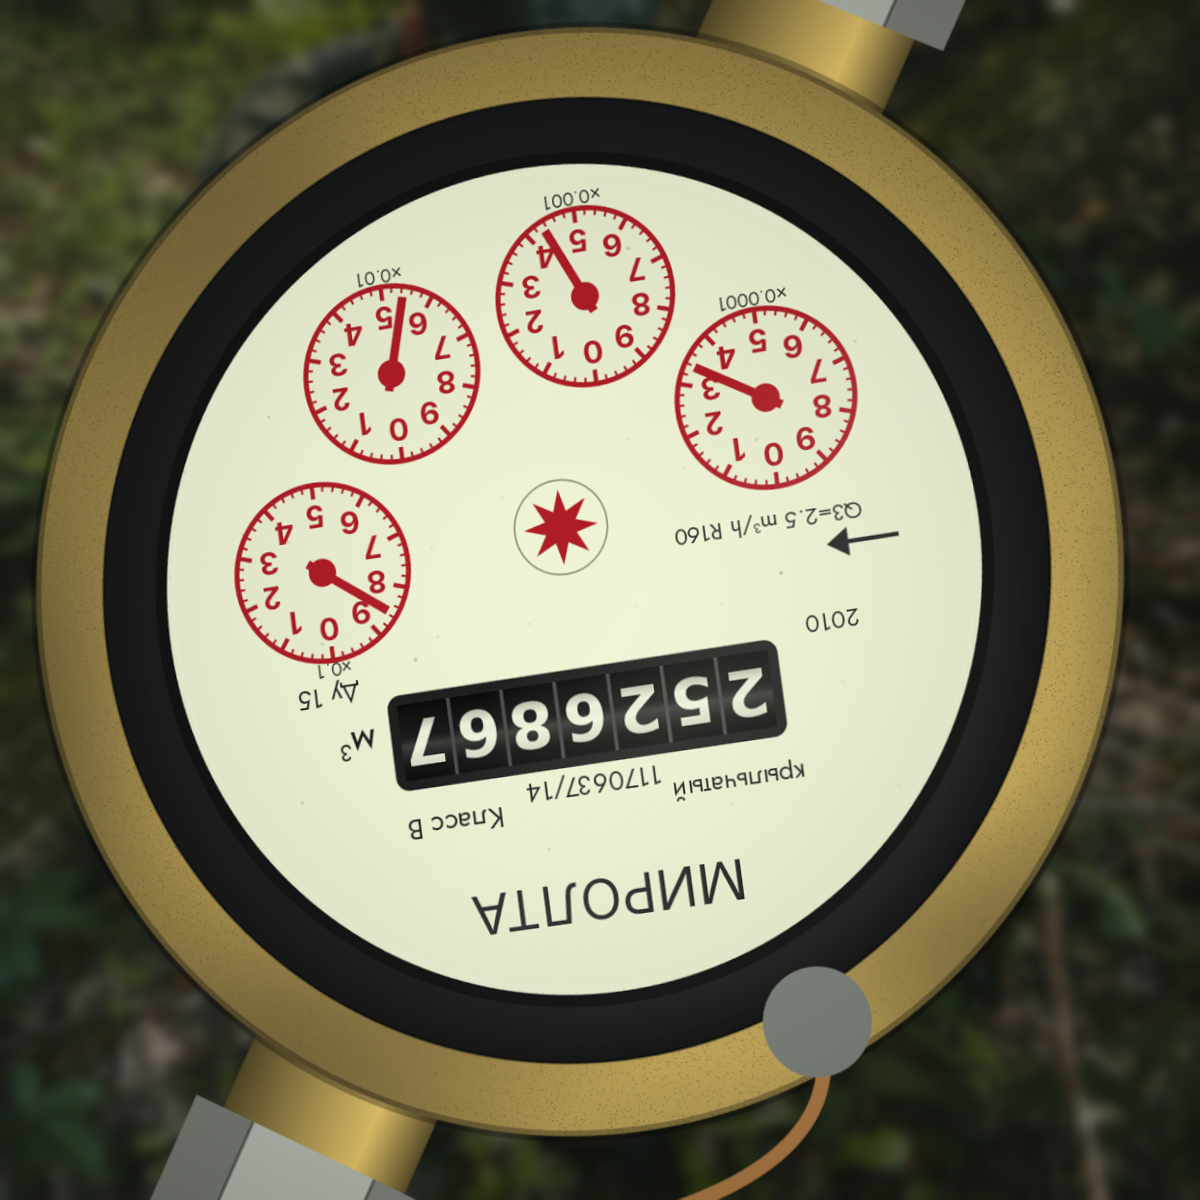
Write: m³ 2526867.8543
